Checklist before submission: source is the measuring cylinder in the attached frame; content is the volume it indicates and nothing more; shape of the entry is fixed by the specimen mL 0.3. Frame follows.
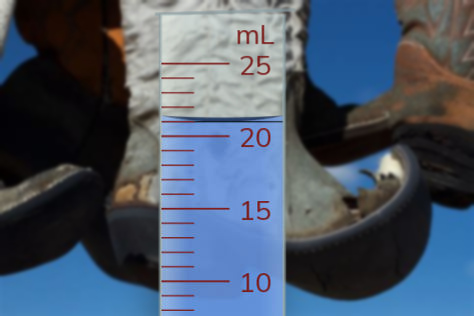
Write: mL 21
